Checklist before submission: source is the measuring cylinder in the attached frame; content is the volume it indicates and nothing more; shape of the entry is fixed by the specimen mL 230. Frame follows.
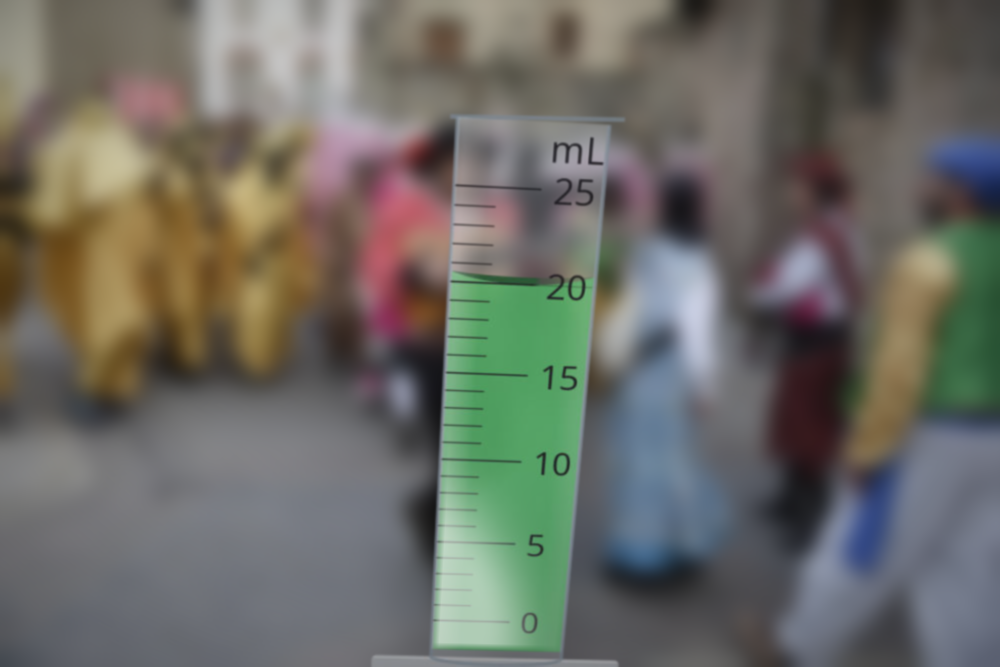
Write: mL 20
